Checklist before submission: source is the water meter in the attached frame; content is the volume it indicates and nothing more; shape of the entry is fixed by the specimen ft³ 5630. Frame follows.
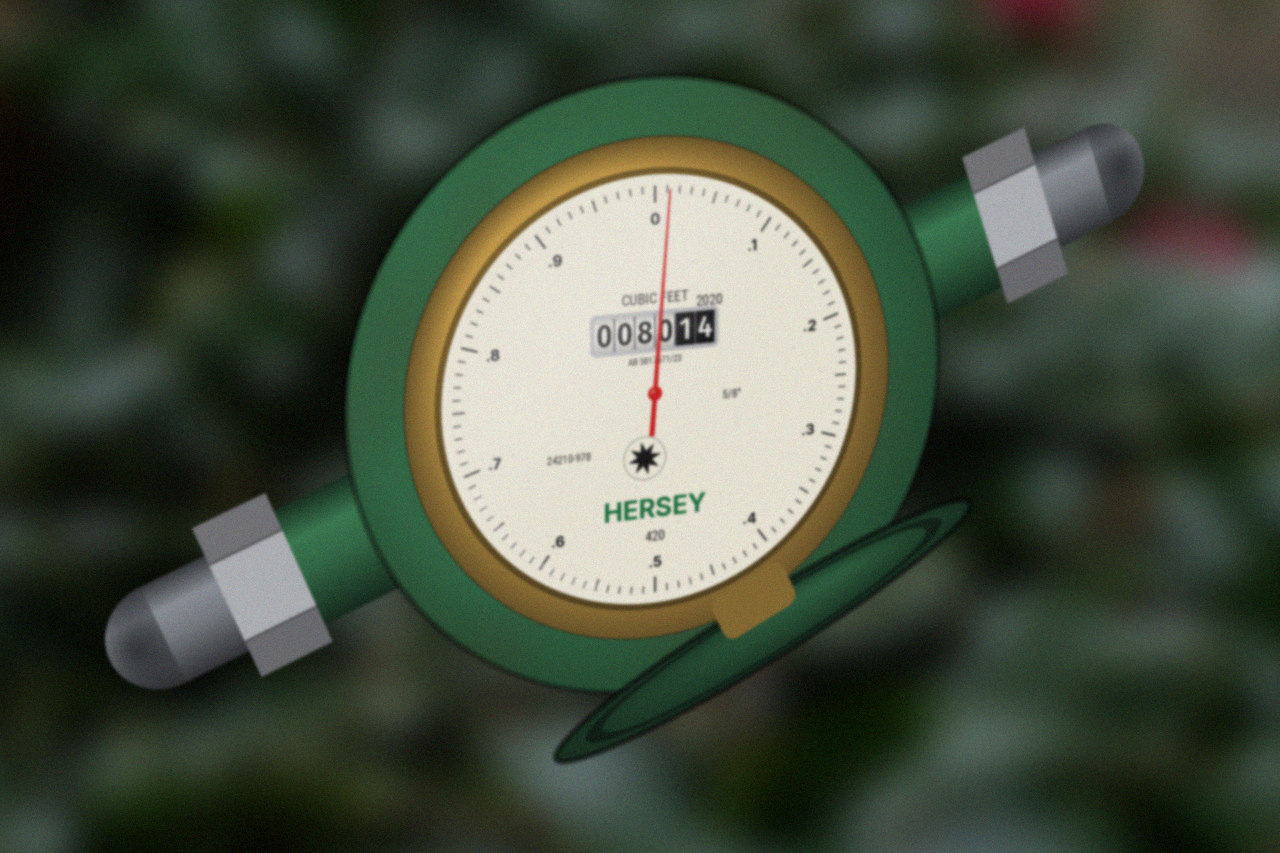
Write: ft³ 8014.01
